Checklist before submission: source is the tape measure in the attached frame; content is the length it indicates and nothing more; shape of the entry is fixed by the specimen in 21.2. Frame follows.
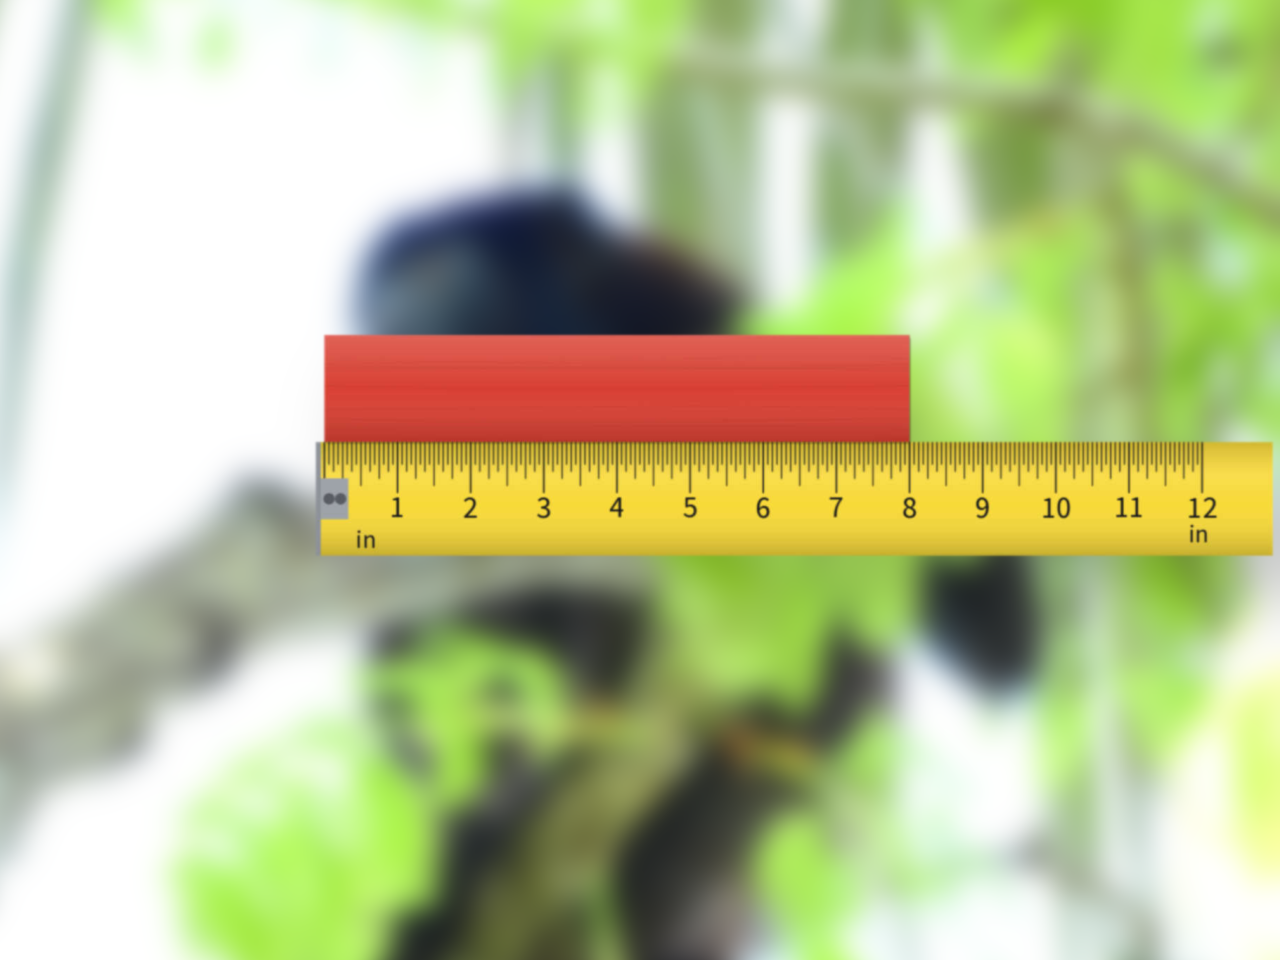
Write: in 8
